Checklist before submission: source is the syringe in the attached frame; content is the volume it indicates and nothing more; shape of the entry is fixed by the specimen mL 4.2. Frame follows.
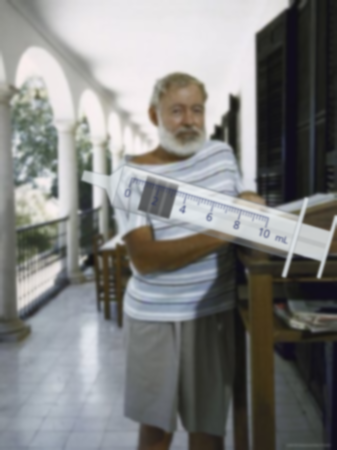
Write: mL 1
